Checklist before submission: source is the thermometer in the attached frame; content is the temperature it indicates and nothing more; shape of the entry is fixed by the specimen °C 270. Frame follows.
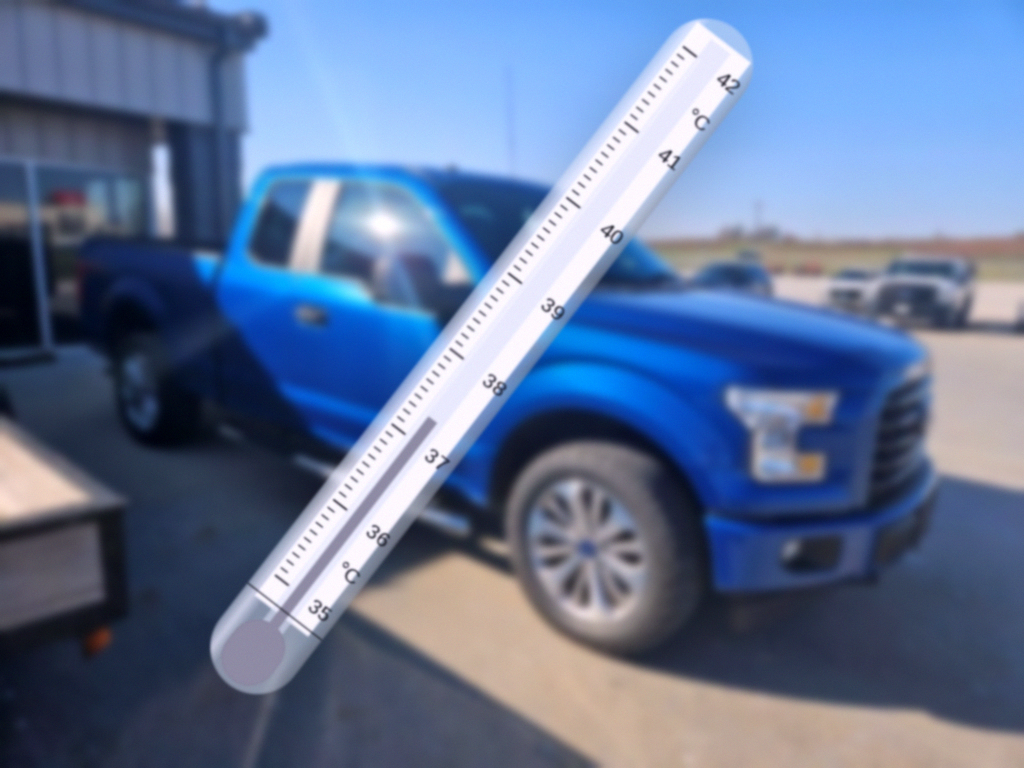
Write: °C 37.3
